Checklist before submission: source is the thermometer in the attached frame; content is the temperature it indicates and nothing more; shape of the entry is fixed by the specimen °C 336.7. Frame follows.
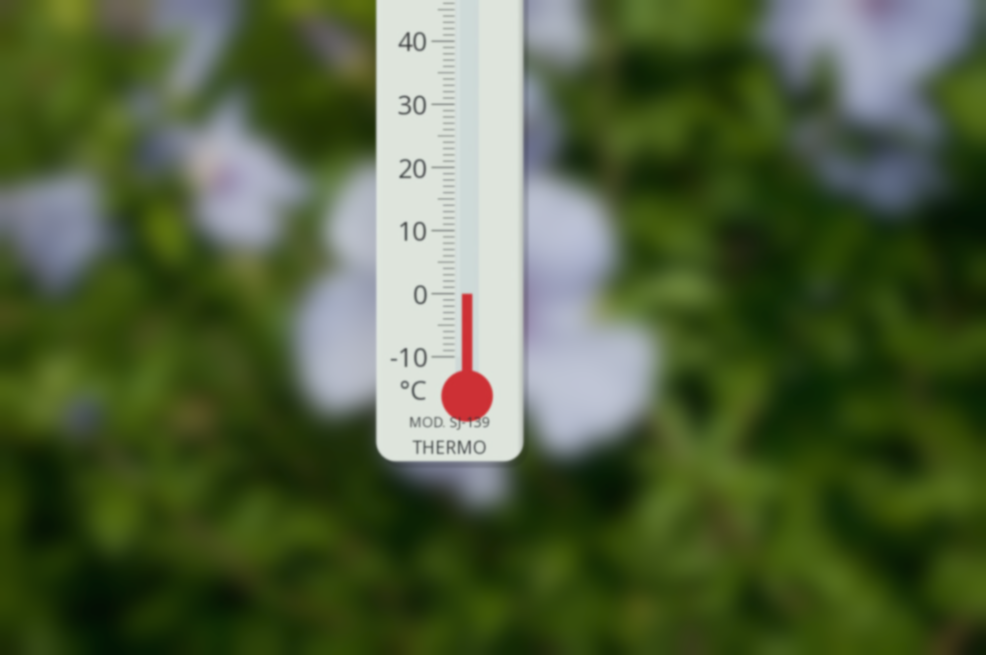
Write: °C 0
